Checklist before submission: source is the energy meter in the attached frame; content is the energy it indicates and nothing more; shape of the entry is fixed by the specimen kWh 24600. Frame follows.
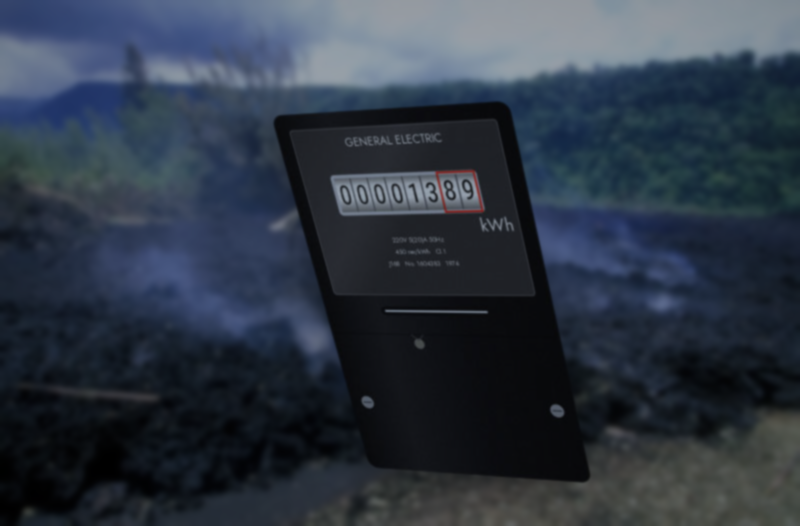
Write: kWh 13.89
